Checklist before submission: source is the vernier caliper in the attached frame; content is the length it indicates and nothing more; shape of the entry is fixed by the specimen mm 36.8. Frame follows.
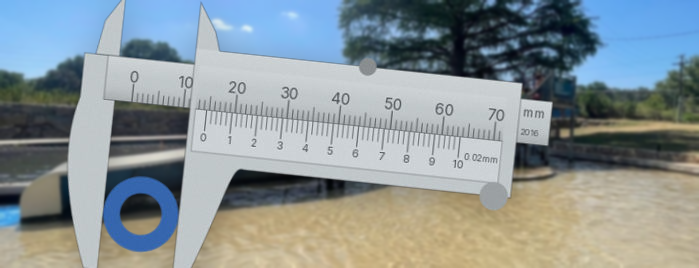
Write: mm 14.5
